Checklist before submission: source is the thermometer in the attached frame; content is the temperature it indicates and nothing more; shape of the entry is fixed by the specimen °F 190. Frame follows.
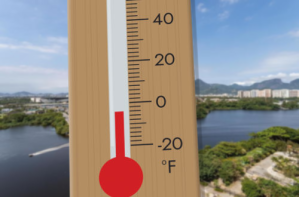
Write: °F -4
